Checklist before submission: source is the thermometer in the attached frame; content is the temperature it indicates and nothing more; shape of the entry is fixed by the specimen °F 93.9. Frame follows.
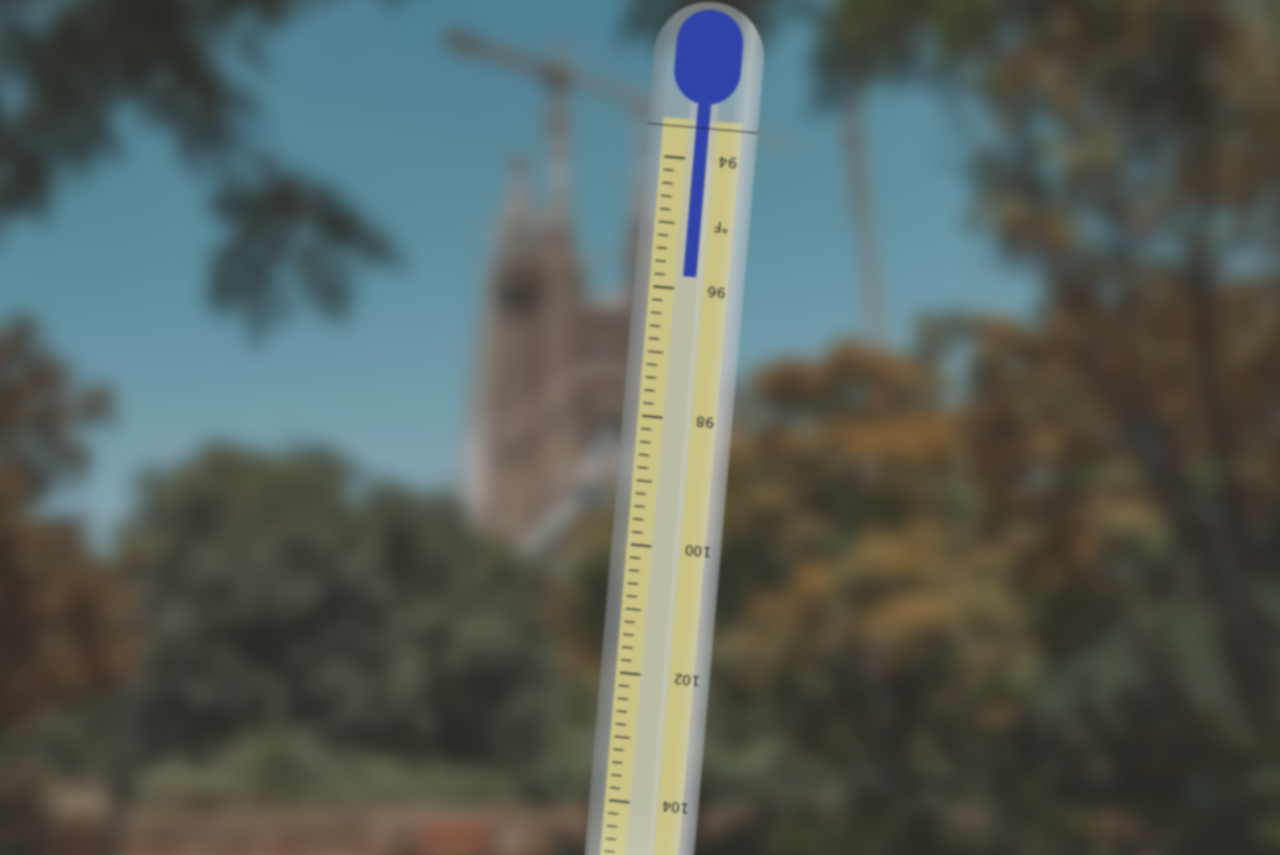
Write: °F 95.8
